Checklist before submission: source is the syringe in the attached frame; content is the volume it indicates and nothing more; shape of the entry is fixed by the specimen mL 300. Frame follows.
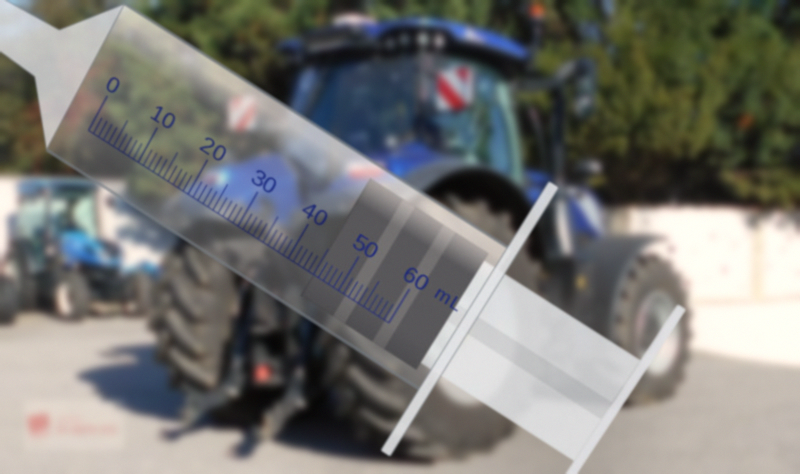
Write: mL 45
